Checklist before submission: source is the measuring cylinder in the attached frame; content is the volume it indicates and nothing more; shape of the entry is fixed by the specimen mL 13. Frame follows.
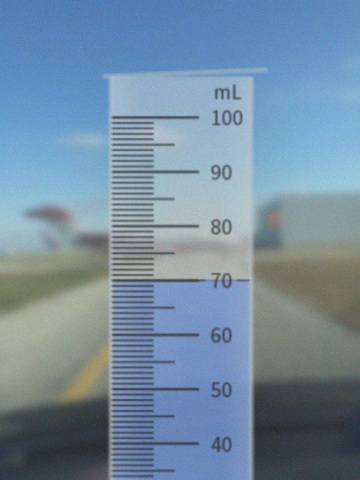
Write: mL 70
